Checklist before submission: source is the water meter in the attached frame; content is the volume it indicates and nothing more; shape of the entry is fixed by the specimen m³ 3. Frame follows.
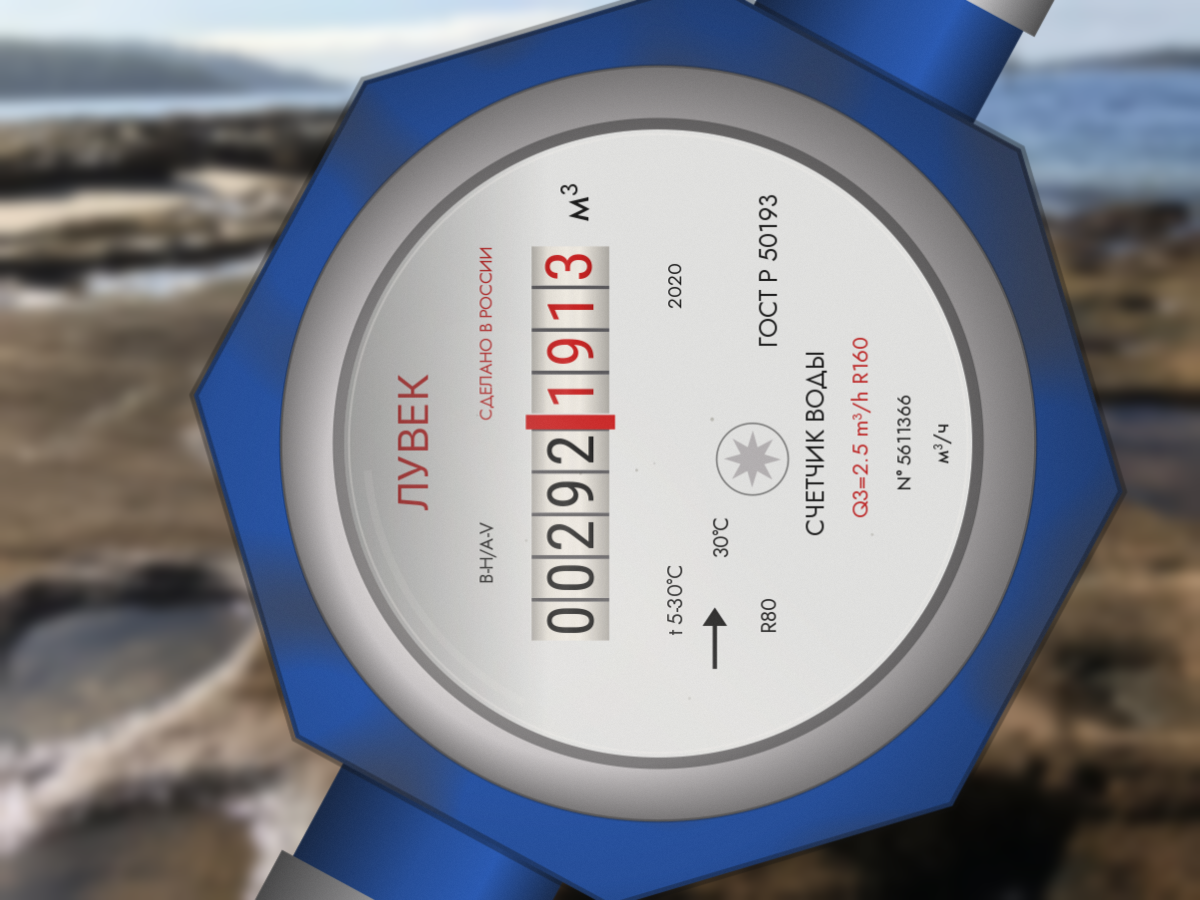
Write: m³ 292.1913
